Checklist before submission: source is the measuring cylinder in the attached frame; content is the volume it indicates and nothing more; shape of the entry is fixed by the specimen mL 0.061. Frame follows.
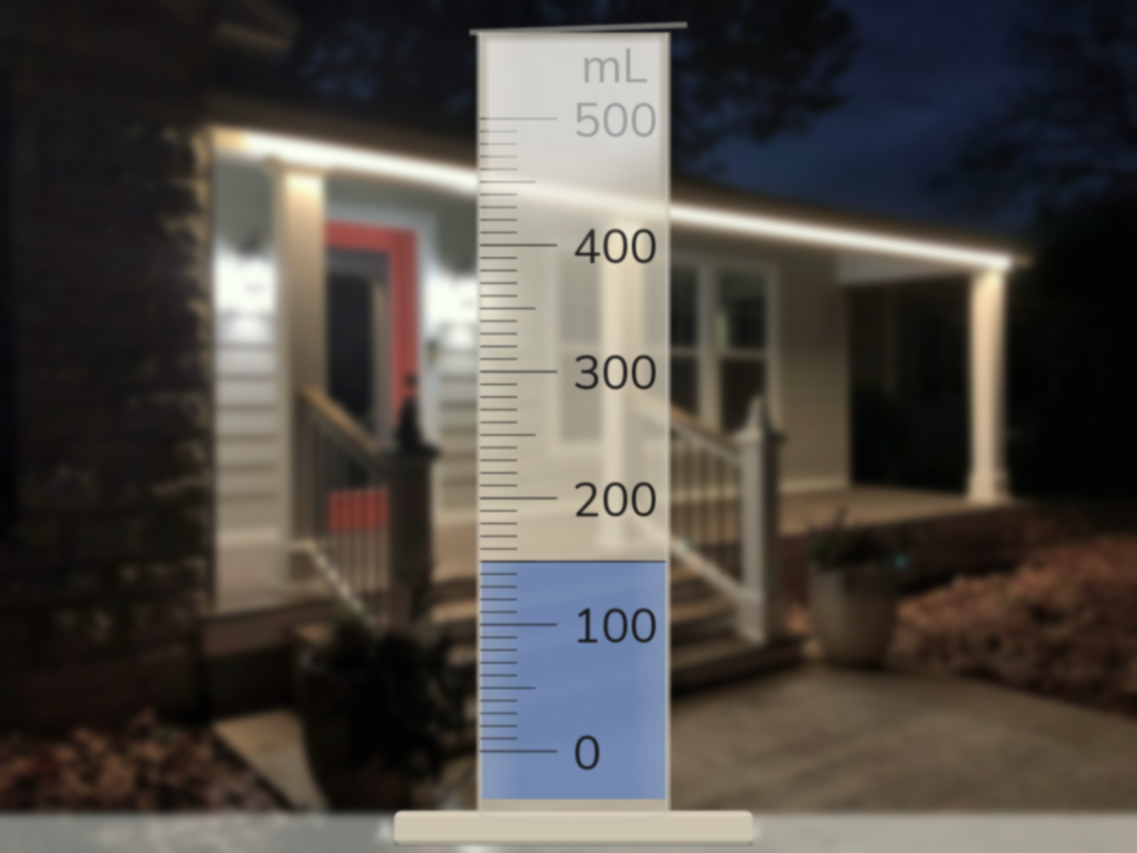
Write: mL 150
